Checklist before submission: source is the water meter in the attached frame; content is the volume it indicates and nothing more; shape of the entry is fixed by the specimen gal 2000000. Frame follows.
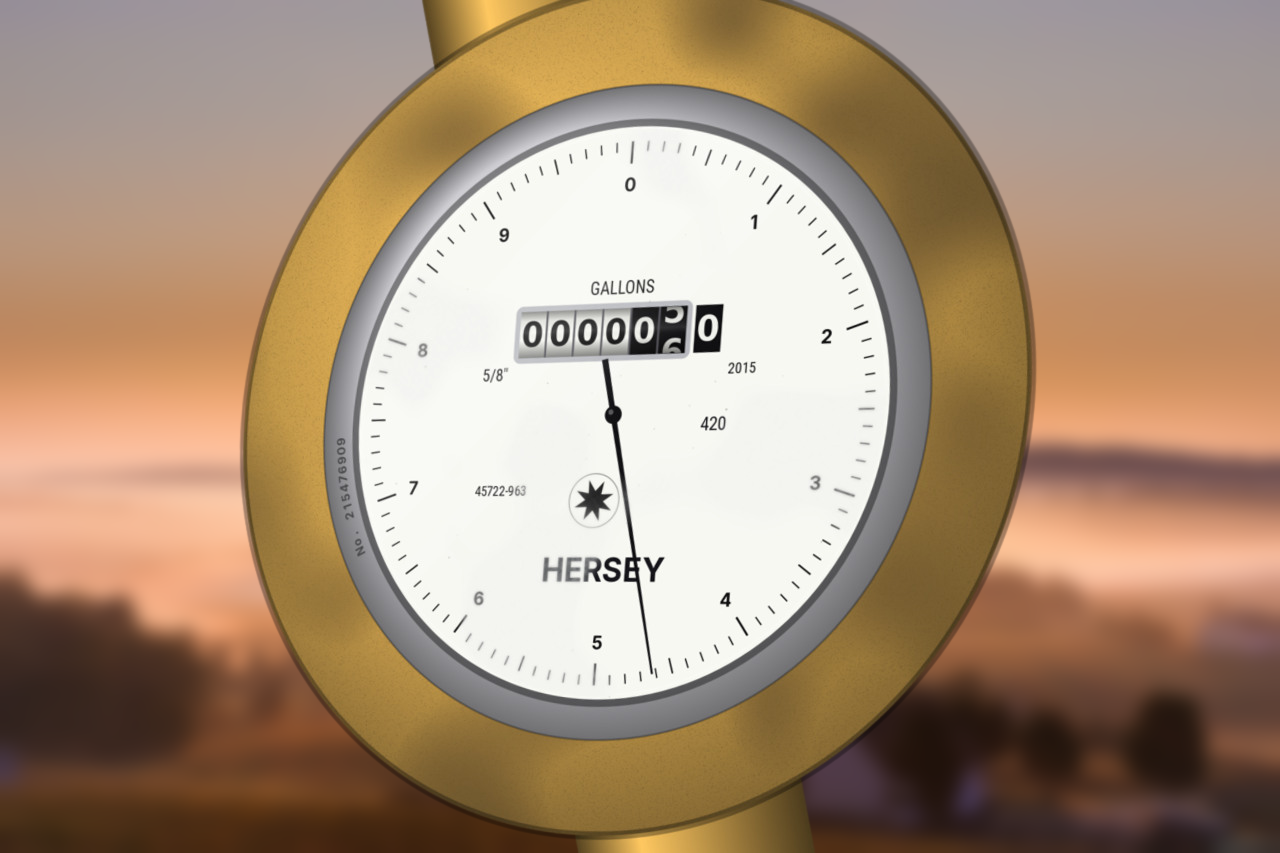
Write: gal 54.6
